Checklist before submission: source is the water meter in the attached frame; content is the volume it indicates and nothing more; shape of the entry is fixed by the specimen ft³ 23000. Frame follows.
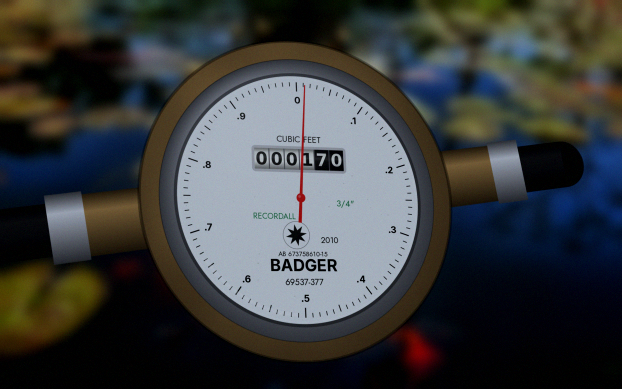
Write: ft³ 170.01
